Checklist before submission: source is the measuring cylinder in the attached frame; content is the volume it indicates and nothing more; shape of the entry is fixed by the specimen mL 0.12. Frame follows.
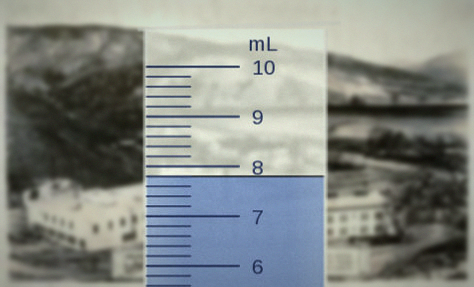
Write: mL 7.8
